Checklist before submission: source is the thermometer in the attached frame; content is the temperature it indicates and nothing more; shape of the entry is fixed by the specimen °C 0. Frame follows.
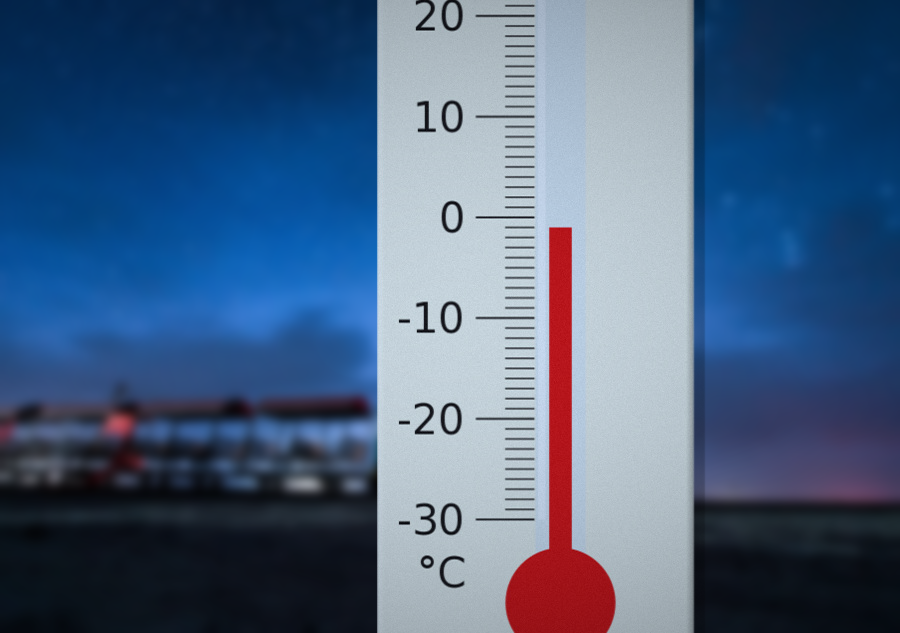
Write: °C -1
